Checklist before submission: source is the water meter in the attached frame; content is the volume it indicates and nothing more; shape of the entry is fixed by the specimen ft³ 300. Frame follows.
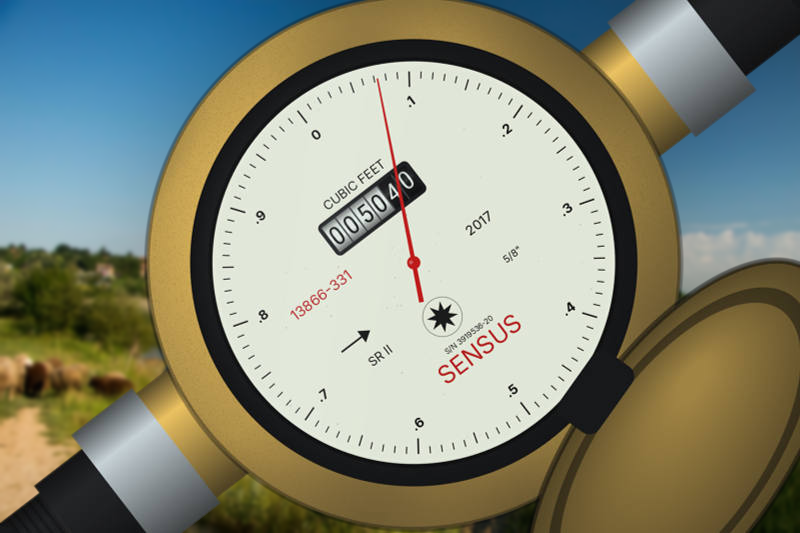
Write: ft³ 5040.07
